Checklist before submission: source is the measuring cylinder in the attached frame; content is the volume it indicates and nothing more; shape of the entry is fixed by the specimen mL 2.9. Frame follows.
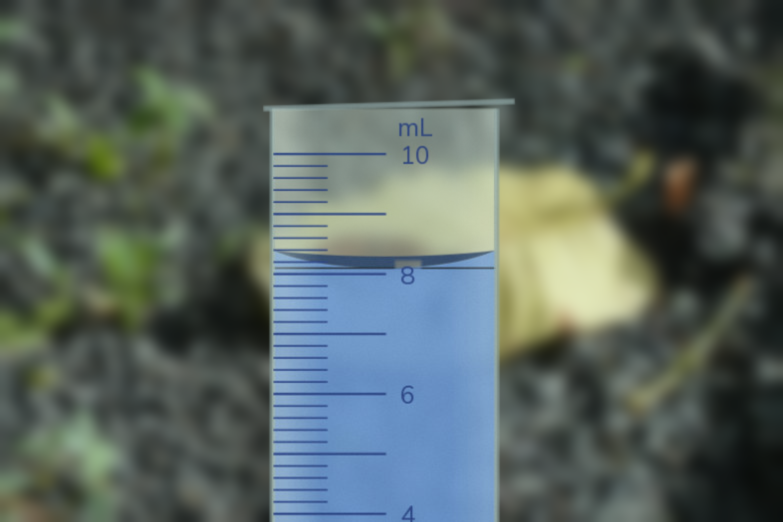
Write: mL 8.1
